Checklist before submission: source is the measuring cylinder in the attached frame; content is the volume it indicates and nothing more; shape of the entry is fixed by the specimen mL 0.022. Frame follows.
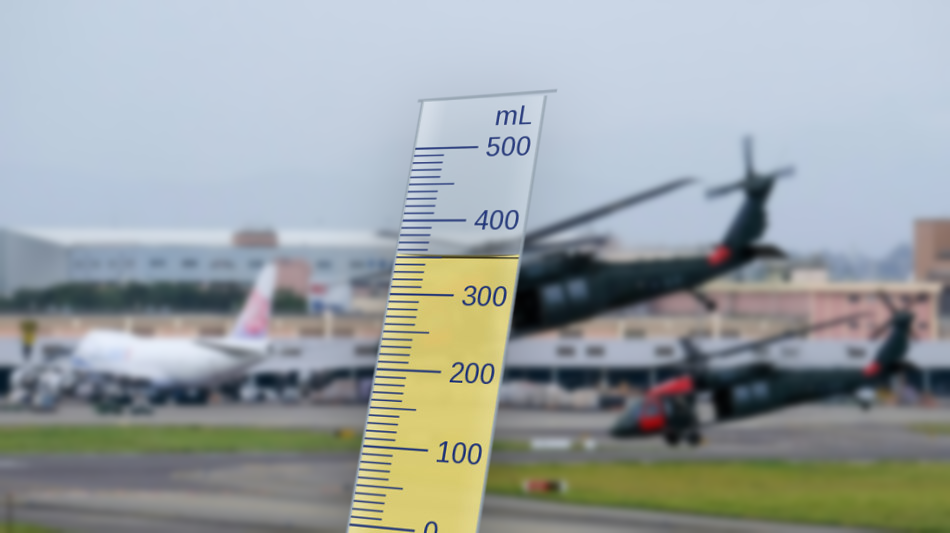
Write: mL 350
